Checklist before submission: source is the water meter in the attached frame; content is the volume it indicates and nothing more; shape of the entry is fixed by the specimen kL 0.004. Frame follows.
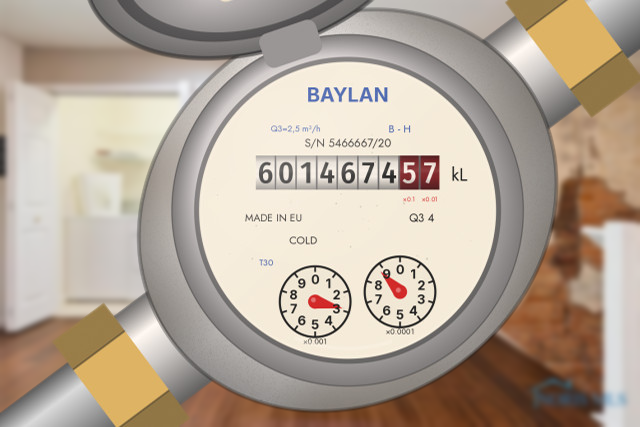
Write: kL 6014674.5728
